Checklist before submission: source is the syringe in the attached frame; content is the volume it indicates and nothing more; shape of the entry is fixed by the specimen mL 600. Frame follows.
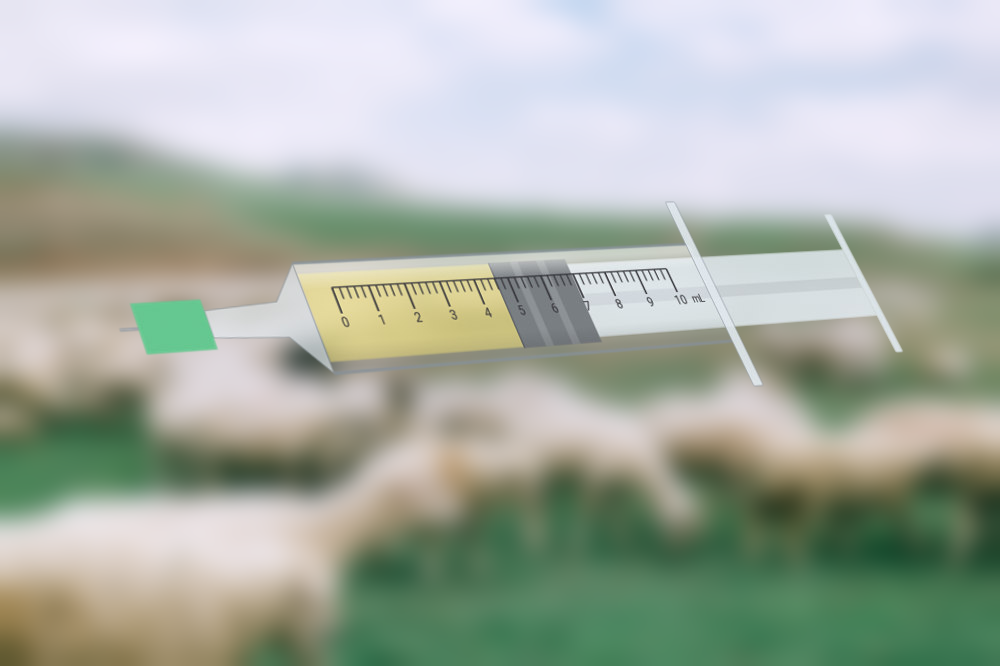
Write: mL 4.6
